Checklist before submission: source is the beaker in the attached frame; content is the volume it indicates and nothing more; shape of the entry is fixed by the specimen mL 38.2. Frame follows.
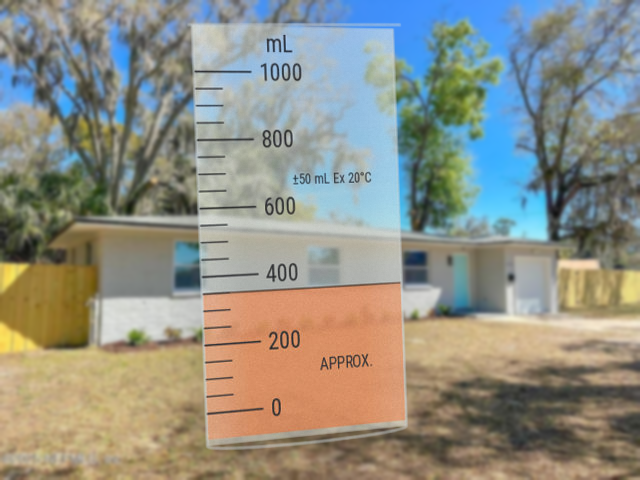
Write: mL 350
